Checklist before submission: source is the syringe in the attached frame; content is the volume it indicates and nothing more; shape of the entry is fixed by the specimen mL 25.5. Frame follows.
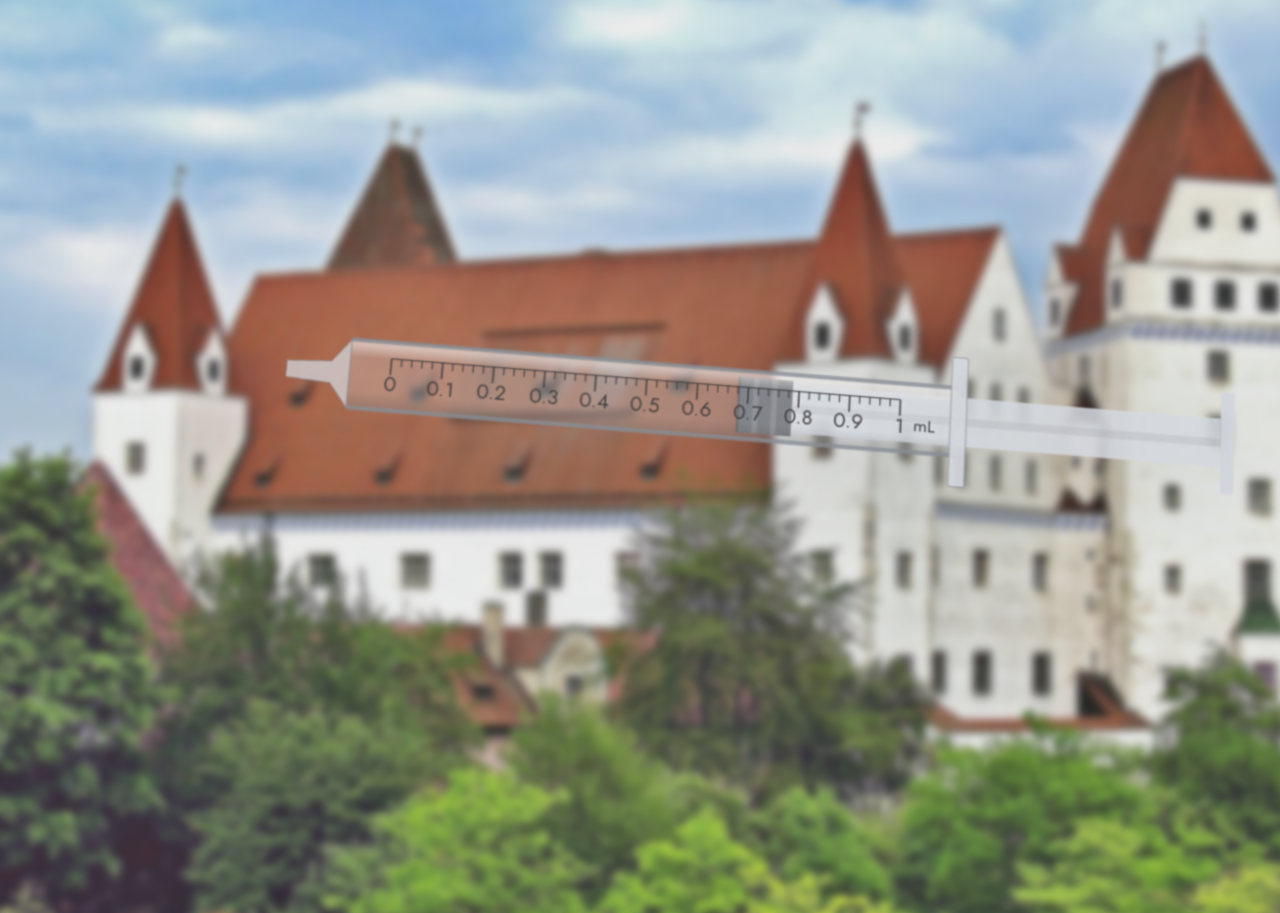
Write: mL 0.68
